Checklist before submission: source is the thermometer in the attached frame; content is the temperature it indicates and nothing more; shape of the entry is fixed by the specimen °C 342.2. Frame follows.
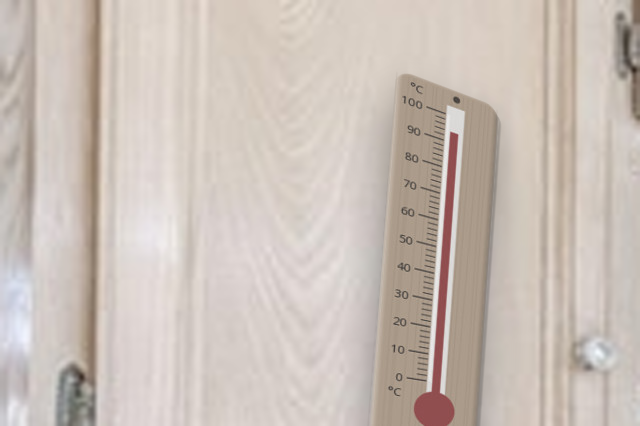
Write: °C 94
